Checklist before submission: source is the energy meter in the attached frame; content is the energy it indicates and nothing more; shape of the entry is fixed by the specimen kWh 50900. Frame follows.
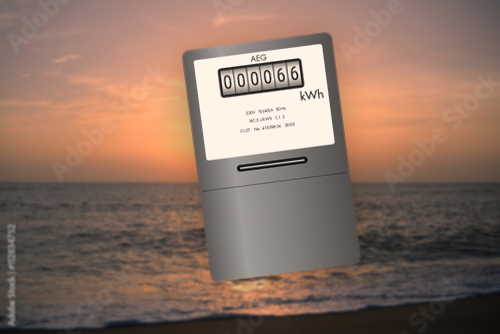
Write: kWh 66
